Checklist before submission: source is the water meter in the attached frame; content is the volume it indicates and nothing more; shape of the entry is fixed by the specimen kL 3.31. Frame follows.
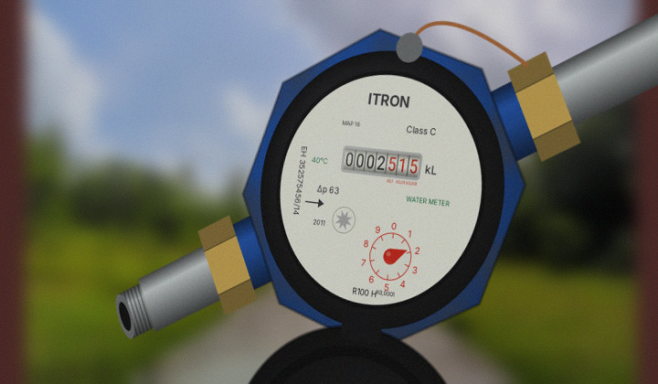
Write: kL 2.5151
